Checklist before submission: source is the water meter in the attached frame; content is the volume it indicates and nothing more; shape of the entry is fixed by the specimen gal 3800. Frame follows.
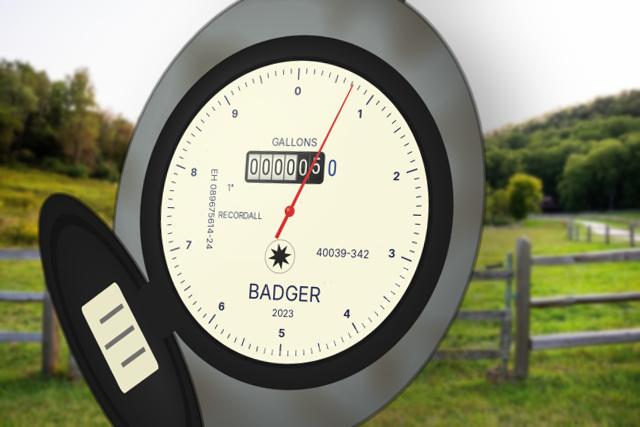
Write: gal 50.7
